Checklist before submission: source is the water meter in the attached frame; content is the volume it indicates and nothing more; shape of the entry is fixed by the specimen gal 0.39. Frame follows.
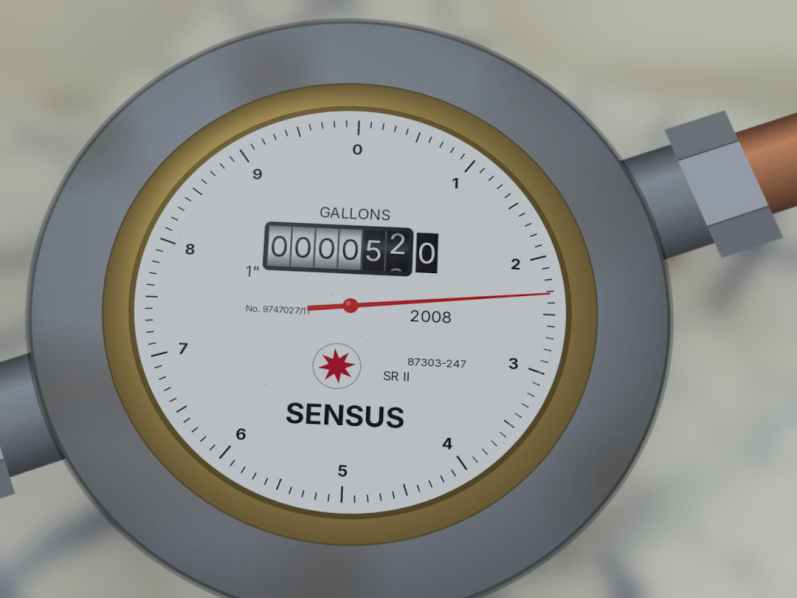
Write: gal 522.3
